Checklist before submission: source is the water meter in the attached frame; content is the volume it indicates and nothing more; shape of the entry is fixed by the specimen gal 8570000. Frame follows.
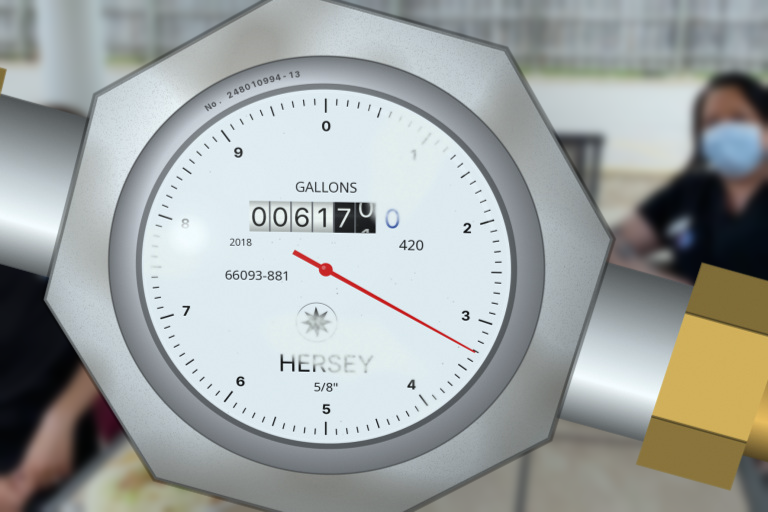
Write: gal 61703.3
